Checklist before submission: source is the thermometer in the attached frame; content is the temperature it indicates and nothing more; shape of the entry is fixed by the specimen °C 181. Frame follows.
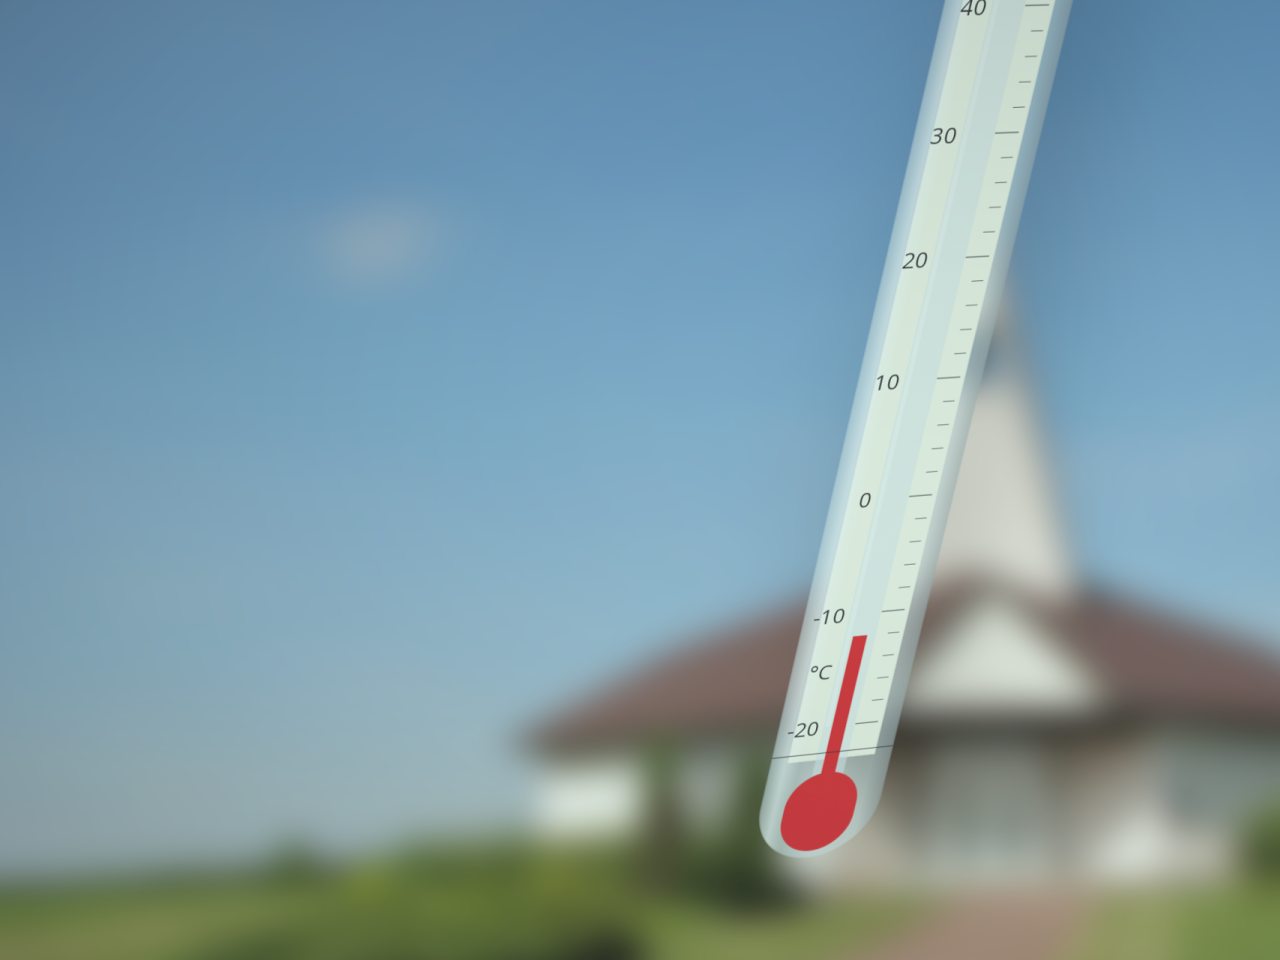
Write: °C -12
